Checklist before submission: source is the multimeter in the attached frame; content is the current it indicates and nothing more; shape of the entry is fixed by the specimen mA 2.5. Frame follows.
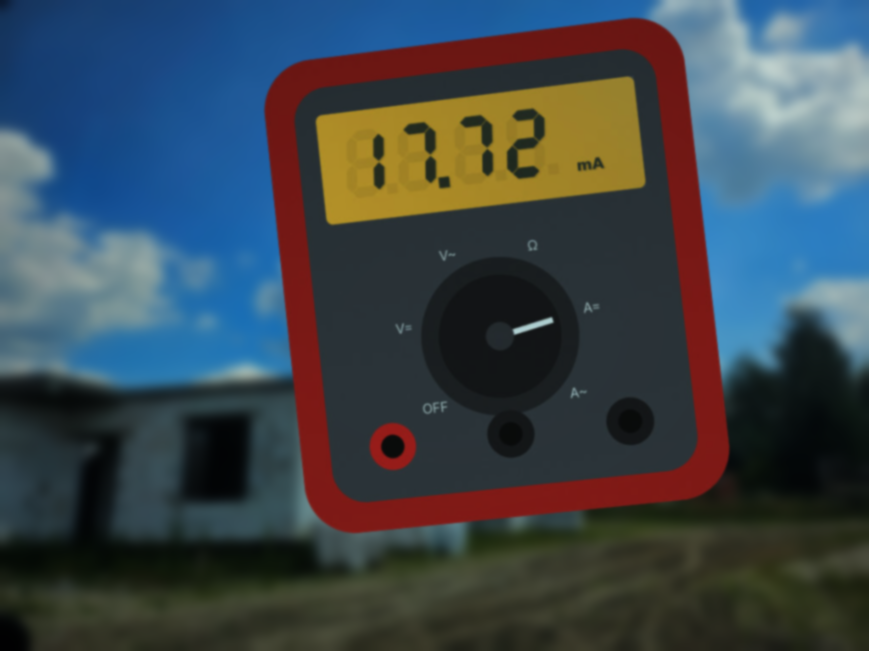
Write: mA 17.72
